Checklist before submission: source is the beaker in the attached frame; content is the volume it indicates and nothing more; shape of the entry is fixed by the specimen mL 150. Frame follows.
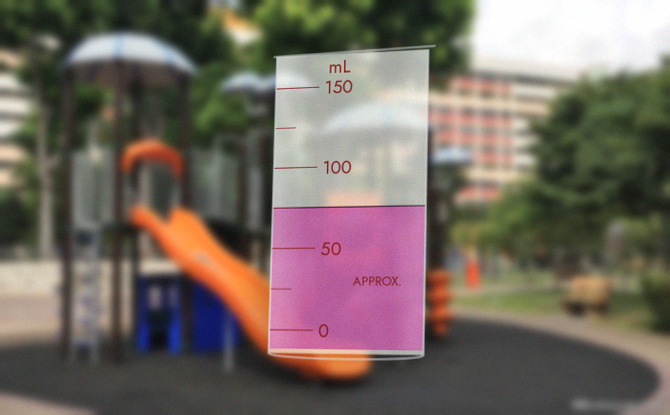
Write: mL 75
